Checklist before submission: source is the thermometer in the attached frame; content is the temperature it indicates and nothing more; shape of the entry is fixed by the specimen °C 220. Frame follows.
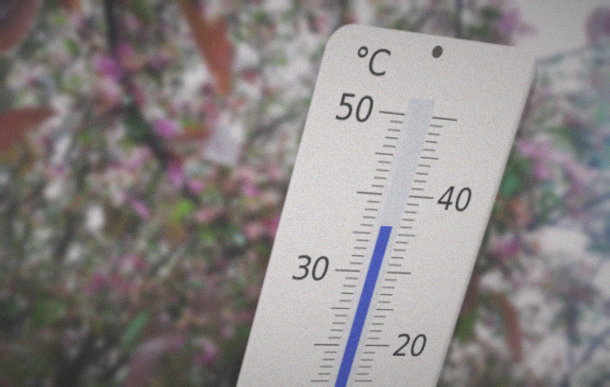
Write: °C 36
